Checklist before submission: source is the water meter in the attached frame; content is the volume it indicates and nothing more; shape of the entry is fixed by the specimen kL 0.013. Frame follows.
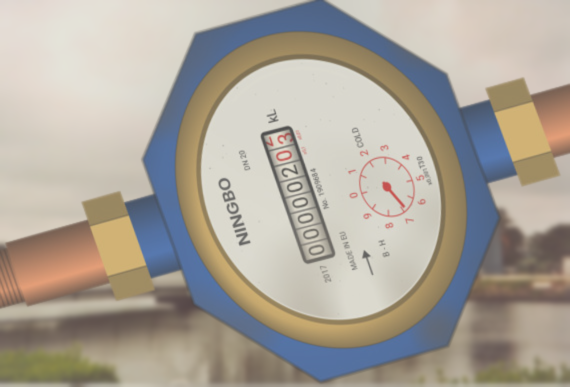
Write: kL 2.026
